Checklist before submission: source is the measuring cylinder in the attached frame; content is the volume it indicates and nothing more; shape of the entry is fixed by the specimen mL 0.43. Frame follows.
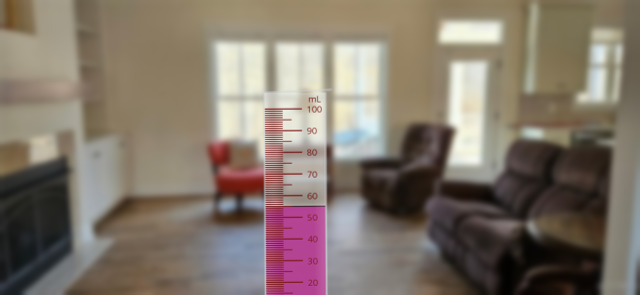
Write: mL 55
